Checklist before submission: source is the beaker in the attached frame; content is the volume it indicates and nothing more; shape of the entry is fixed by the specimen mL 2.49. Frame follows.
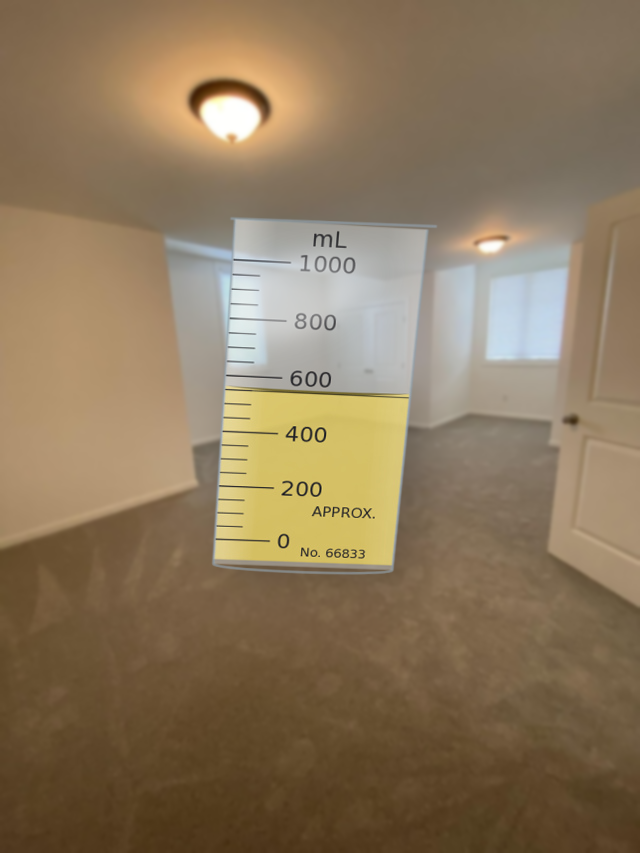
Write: mL 550
